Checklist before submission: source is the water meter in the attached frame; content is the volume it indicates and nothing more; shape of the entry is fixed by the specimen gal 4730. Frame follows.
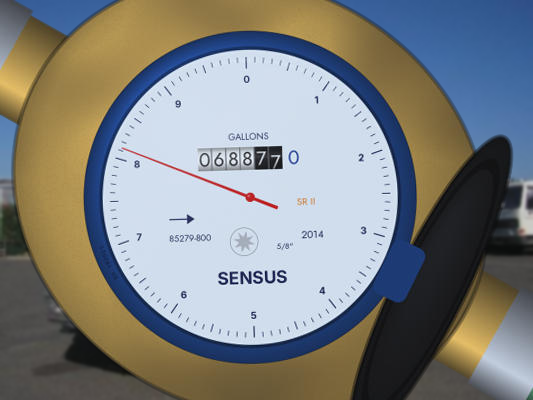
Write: gal 688768.1
